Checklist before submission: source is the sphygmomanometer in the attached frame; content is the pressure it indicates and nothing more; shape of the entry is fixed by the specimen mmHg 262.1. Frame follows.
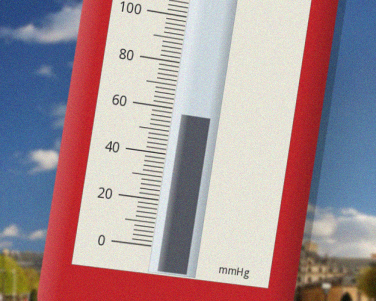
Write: mmHg 58
